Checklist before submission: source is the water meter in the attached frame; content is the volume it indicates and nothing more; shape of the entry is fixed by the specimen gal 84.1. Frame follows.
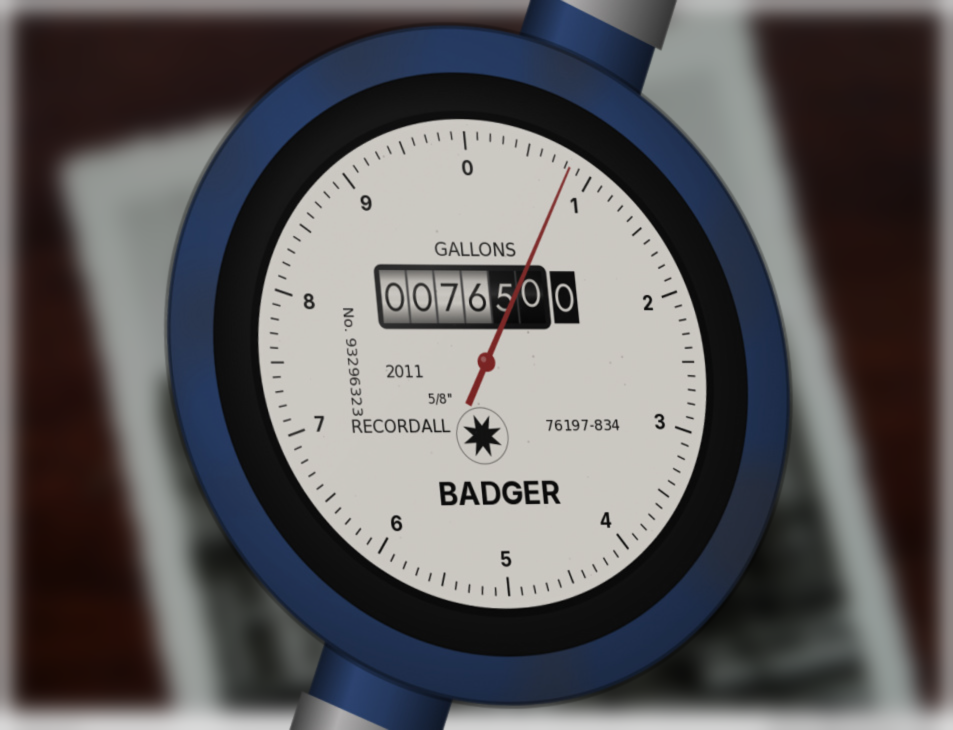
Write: gal 76500.8
